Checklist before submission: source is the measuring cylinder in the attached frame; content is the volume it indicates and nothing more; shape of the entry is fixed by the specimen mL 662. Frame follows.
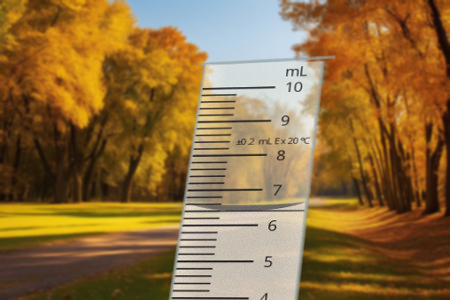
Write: mL 6.4
